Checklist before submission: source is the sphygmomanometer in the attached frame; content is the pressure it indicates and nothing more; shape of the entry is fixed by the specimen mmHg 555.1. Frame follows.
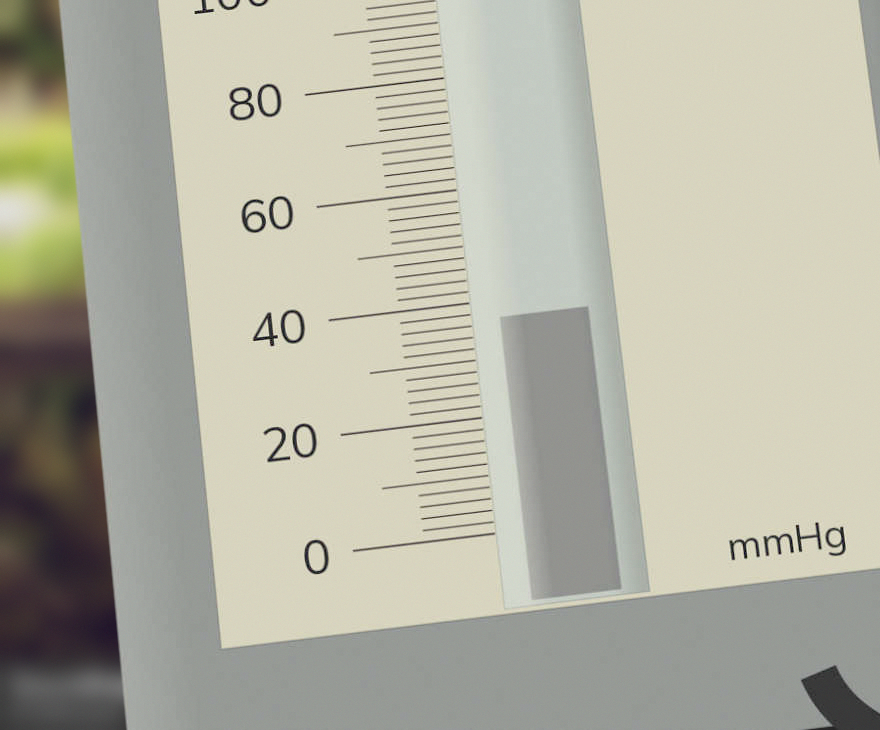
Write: mmHg 37
